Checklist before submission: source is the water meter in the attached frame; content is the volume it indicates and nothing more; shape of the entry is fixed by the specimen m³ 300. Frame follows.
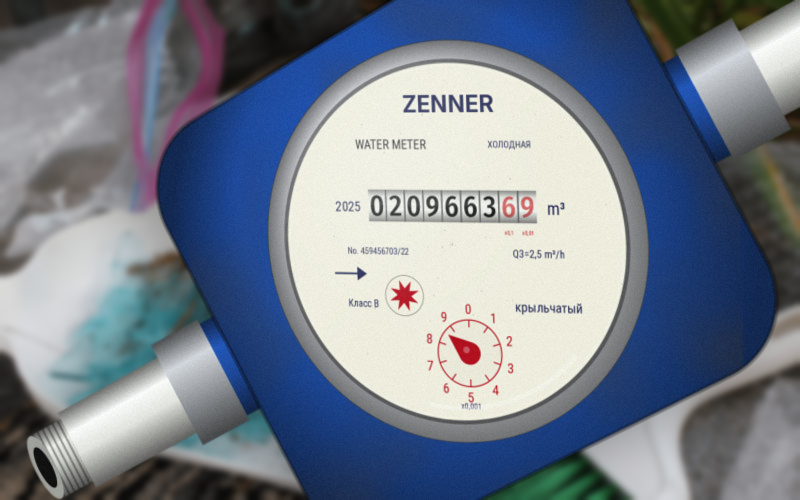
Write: m³ 209663.698
